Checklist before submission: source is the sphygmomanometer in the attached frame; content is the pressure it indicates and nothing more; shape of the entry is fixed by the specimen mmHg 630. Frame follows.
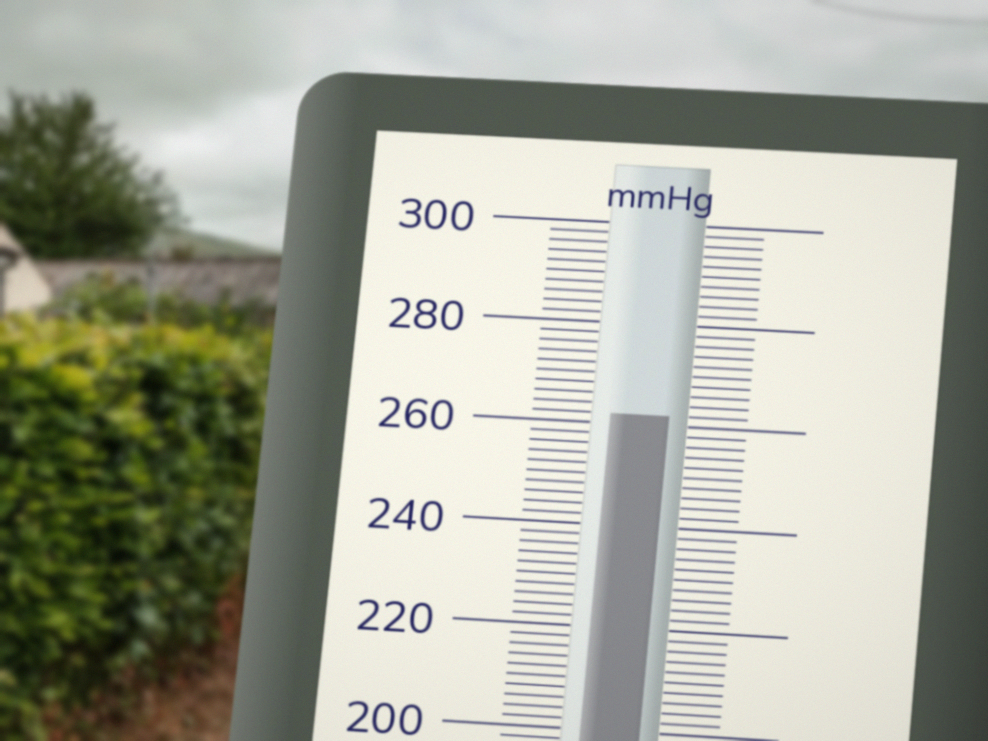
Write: mmHg 262
